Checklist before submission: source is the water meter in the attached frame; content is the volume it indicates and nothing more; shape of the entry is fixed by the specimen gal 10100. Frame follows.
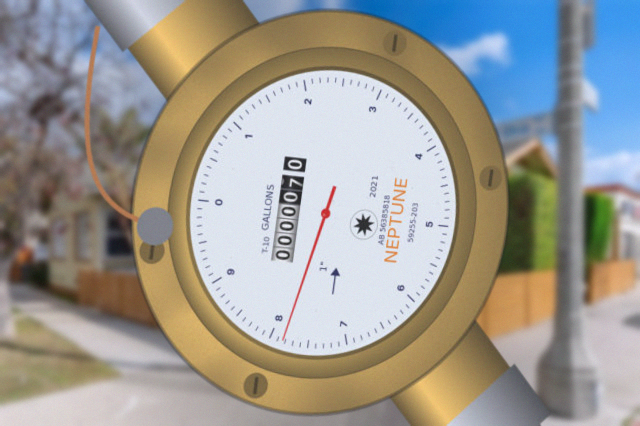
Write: gal 67.8
